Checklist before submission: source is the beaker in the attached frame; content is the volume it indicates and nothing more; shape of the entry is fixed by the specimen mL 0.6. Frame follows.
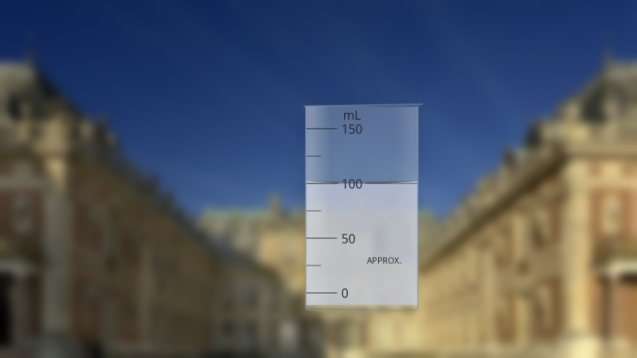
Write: mL 100
